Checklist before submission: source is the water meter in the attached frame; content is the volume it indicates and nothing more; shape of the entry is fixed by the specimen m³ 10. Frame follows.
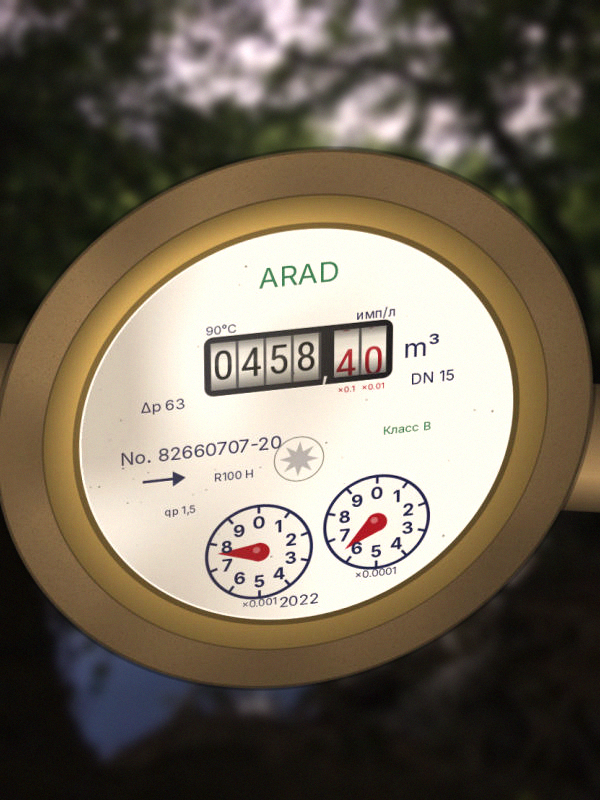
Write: m³ 458.3976
